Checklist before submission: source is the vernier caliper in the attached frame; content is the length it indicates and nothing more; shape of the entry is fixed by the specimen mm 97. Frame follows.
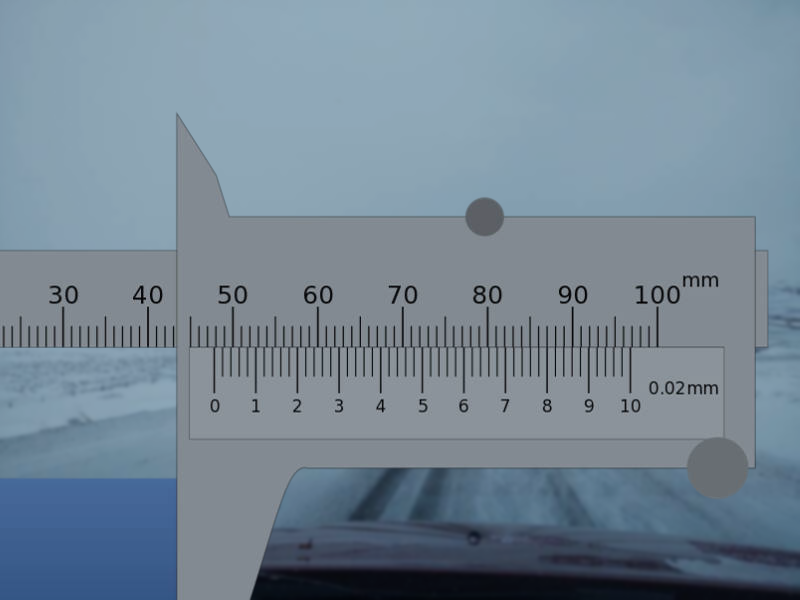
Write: mm 47.8
